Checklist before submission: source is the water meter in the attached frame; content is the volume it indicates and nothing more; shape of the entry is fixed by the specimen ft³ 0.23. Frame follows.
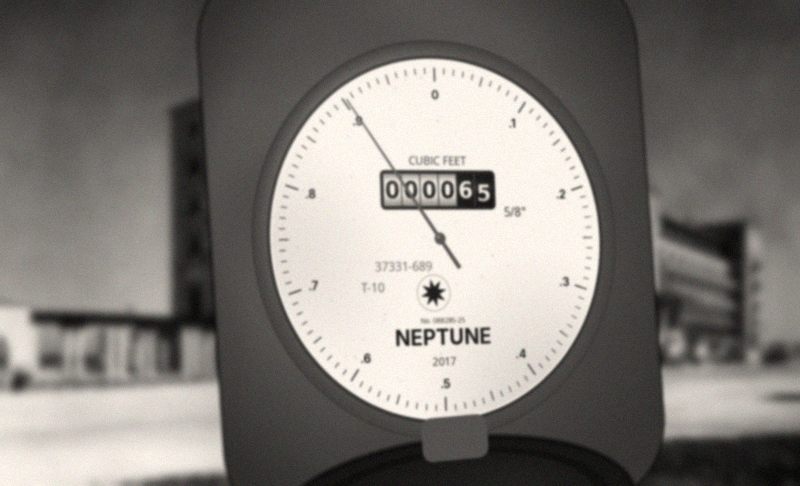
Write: ft³ 64.90
